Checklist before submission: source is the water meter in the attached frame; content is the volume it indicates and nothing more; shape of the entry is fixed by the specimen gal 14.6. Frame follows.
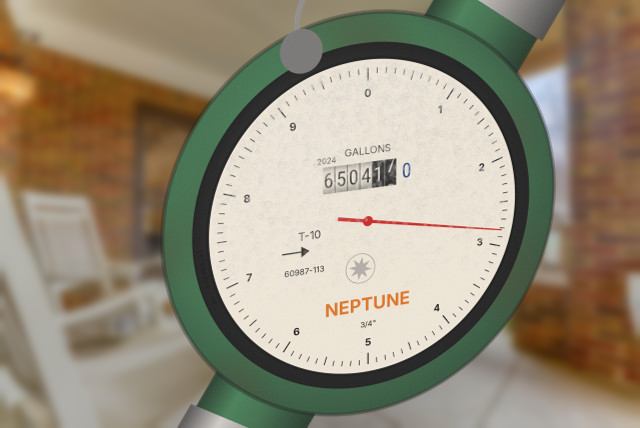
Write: gal 6504172.8
